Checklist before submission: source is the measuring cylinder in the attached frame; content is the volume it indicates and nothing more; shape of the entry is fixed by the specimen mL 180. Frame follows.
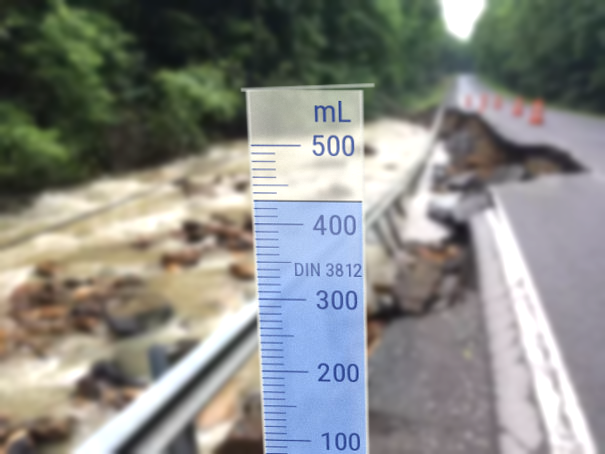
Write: mL 430
